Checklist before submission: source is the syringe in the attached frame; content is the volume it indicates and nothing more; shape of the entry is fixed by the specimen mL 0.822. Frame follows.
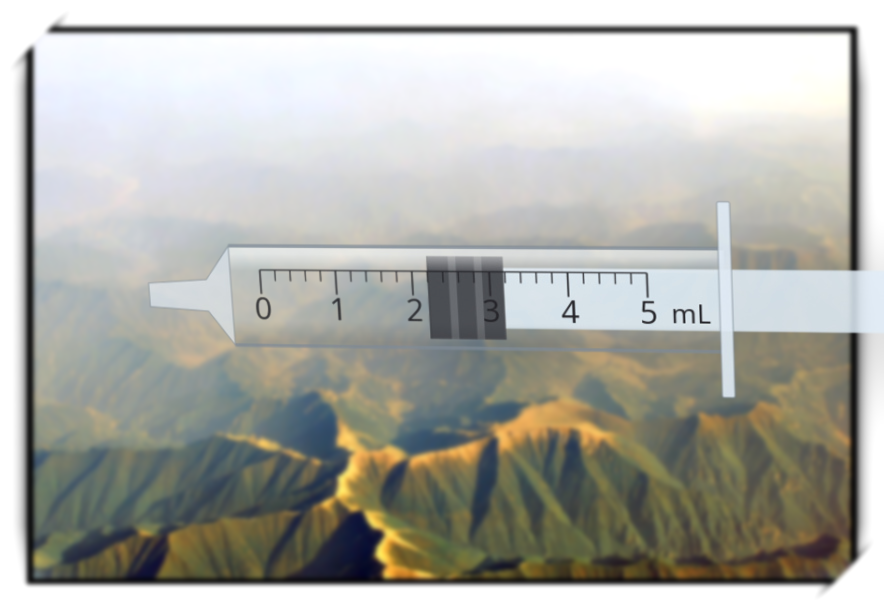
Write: mL 2.2
